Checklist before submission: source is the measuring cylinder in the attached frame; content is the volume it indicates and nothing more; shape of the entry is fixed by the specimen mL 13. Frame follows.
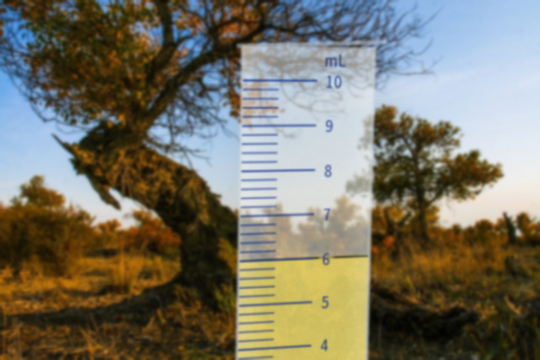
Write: mL 6
